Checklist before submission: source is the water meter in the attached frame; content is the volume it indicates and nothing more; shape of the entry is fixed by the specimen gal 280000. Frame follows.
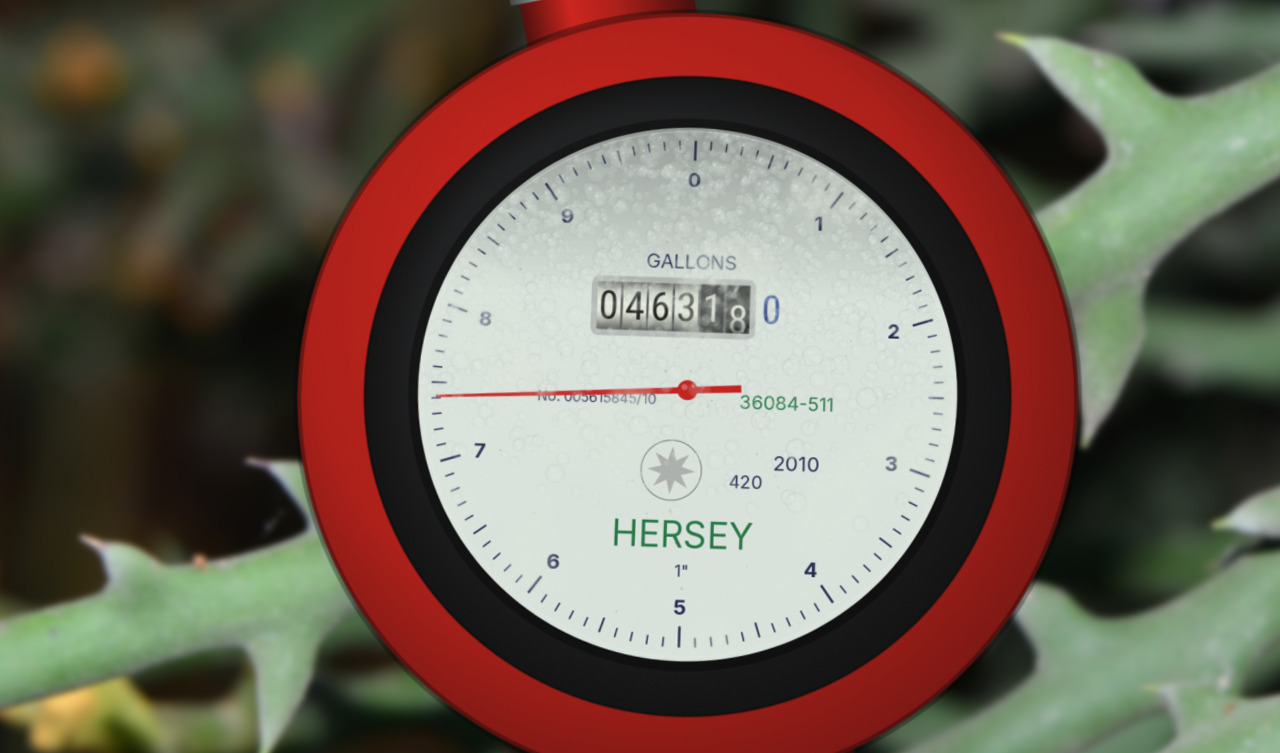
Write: gal 463177.4
